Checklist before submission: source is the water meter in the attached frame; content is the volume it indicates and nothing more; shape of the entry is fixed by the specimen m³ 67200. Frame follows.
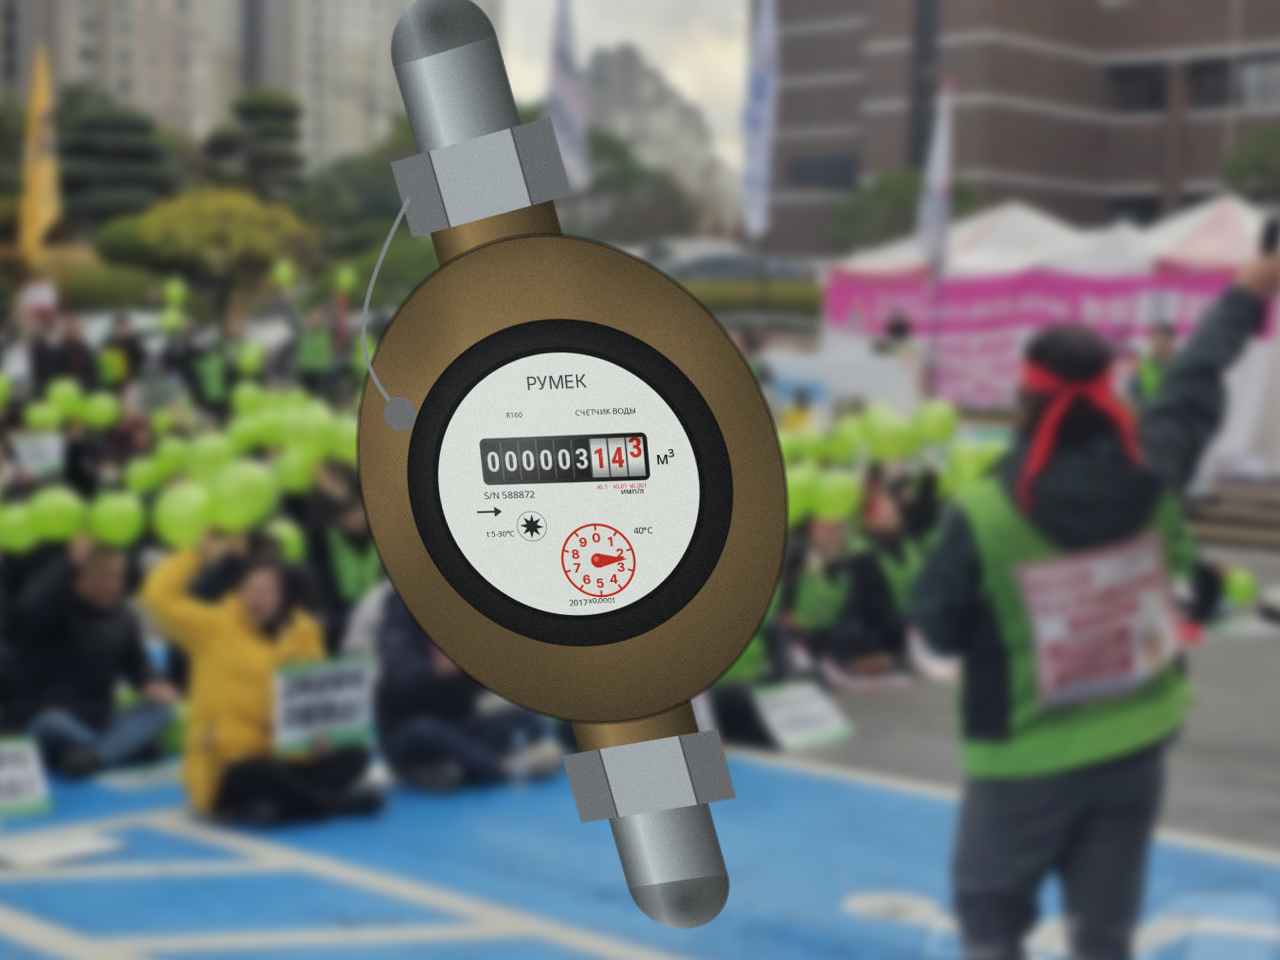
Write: m³ 3.1432
